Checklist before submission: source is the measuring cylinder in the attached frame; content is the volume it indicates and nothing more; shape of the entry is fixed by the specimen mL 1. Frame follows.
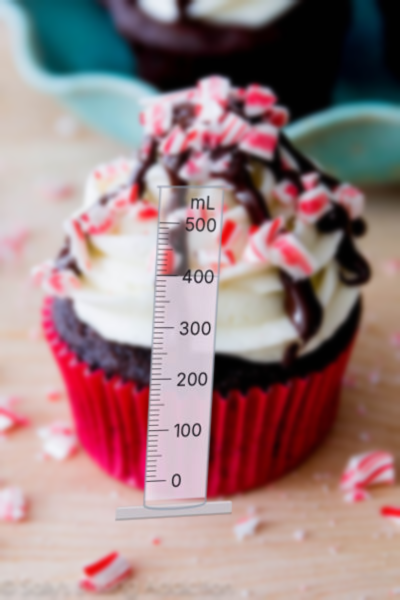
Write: mL 400
